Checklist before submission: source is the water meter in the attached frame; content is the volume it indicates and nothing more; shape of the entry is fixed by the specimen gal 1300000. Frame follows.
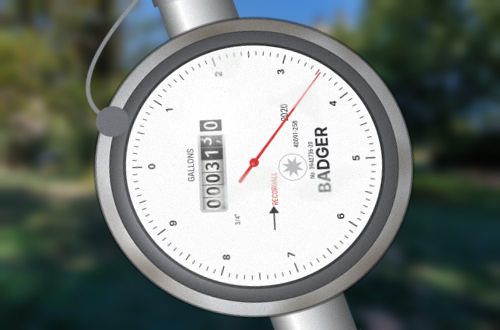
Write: gal 3133.5
